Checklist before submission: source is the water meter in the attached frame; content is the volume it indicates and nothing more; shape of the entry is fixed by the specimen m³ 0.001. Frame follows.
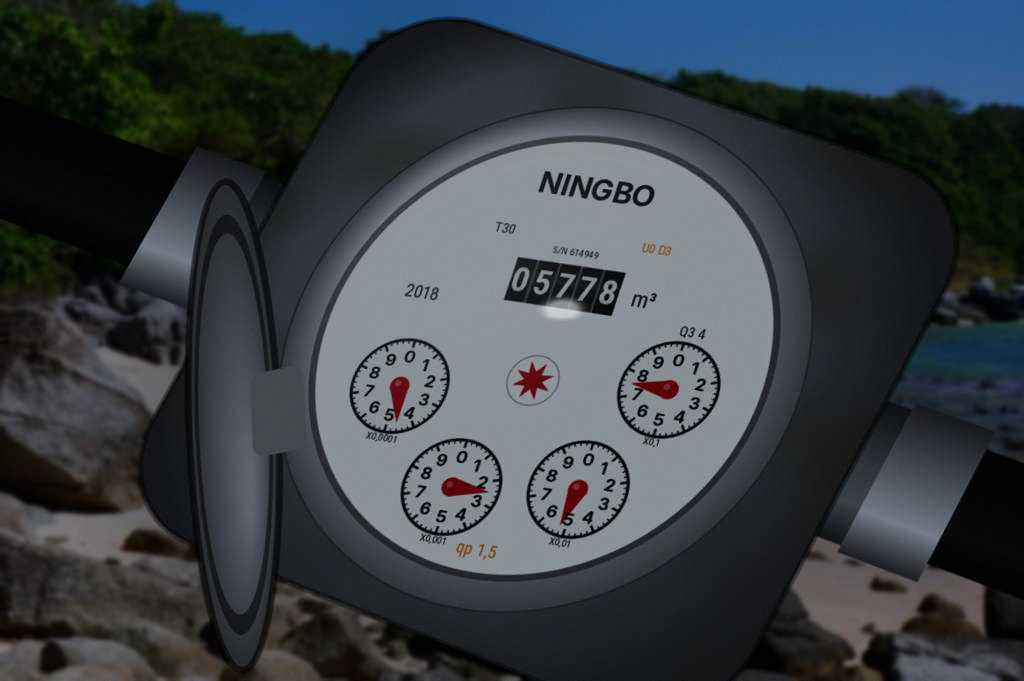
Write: m³ 5778.7524
